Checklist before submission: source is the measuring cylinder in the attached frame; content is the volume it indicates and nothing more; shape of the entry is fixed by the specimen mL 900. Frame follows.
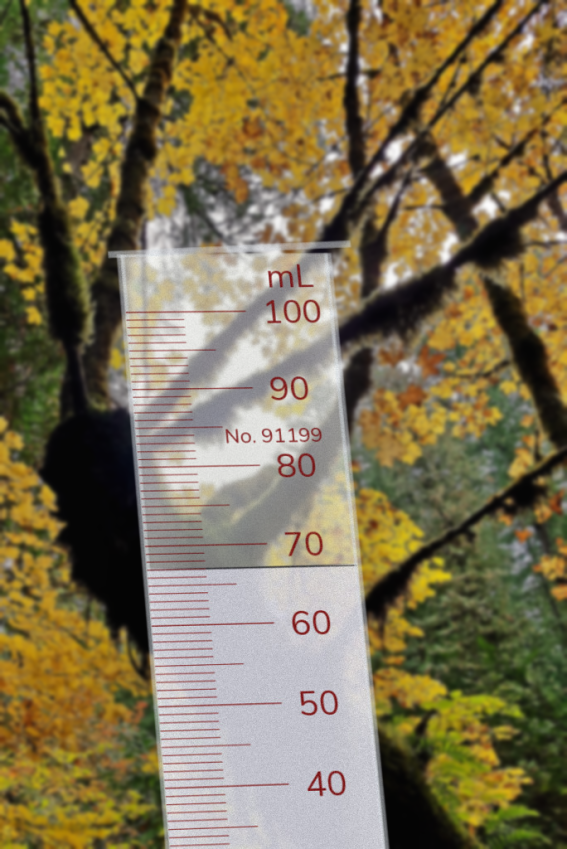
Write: mL 67
